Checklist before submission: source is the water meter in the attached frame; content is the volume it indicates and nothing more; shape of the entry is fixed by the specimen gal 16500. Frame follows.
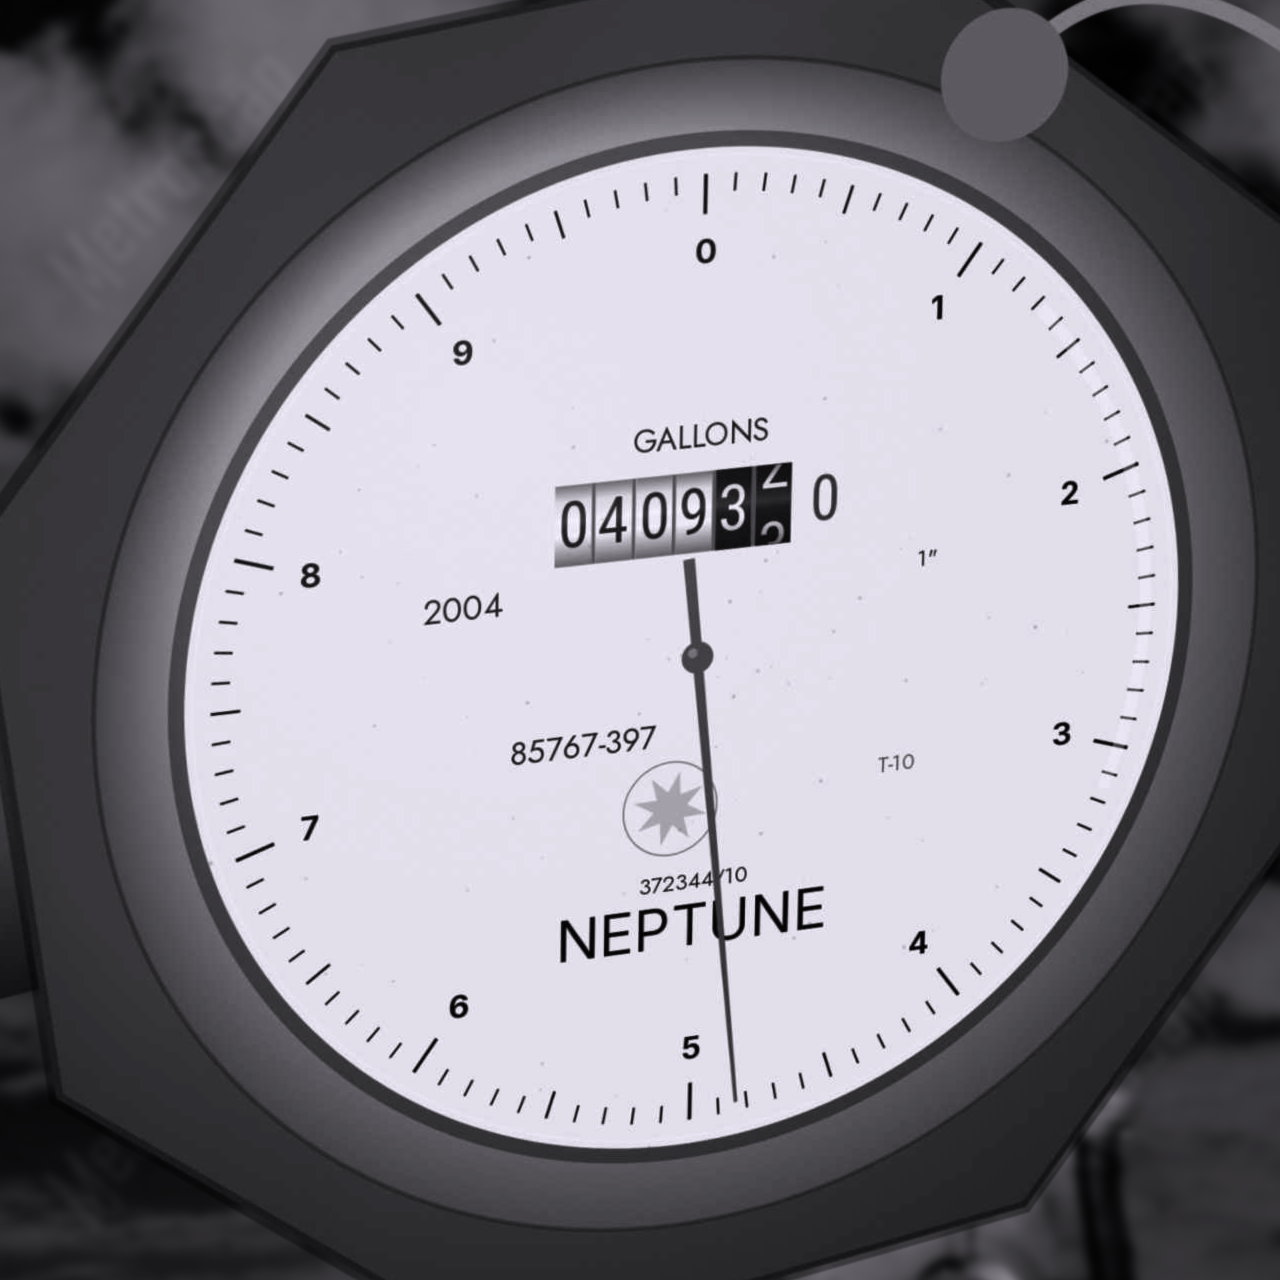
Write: gal 409324.8
